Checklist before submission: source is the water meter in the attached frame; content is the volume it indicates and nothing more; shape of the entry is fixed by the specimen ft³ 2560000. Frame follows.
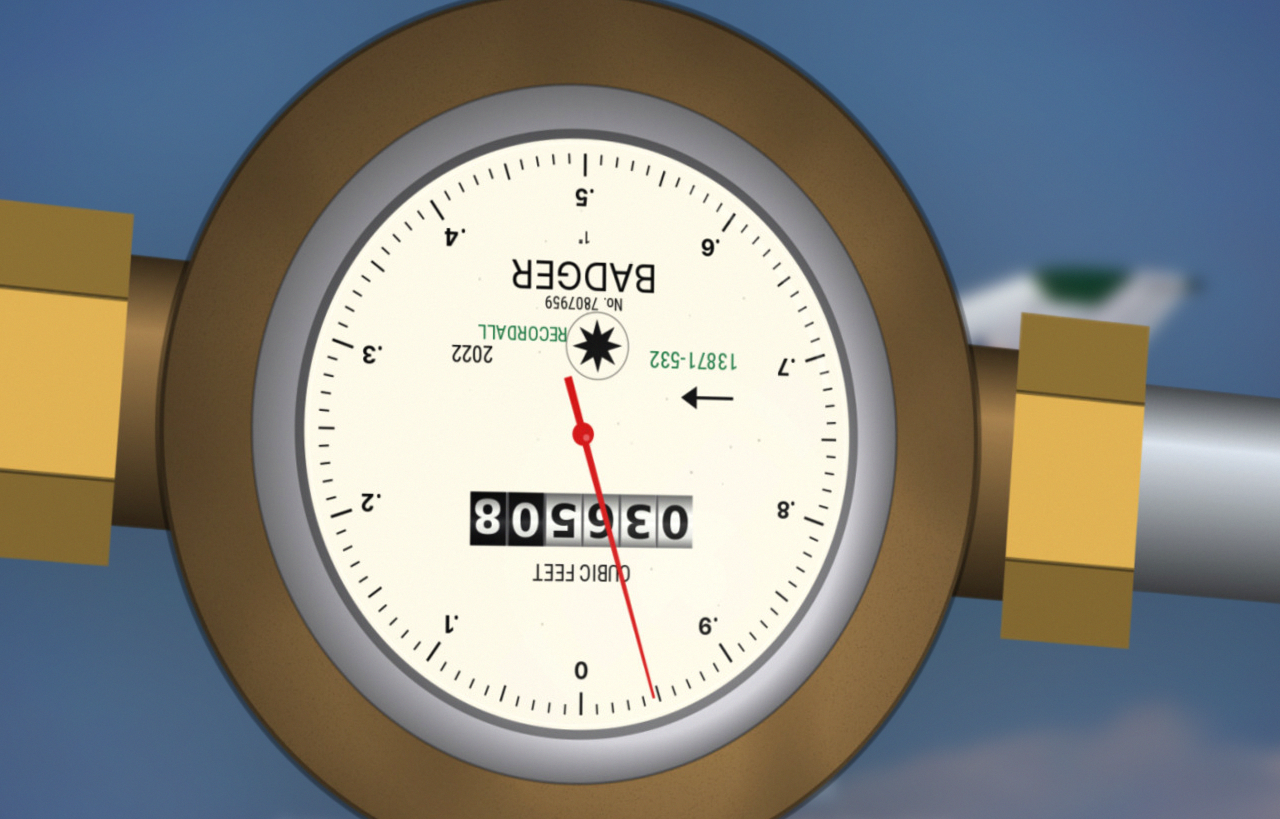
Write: ft³ 36507.95
